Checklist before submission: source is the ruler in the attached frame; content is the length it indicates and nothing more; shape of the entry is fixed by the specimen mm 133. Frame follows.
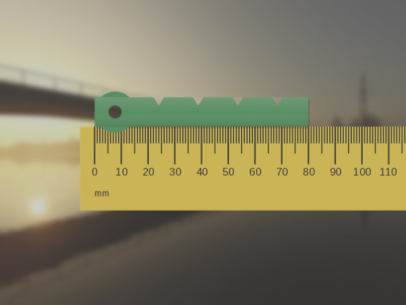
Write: mm 80
